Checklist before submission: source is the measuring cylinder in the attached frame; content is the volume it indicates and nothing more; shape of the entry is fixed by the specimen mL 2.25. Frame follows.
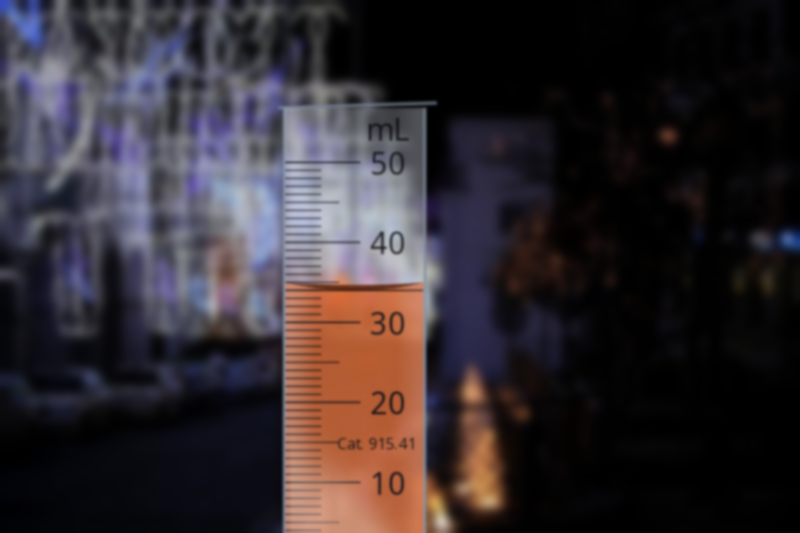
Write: mL 34
